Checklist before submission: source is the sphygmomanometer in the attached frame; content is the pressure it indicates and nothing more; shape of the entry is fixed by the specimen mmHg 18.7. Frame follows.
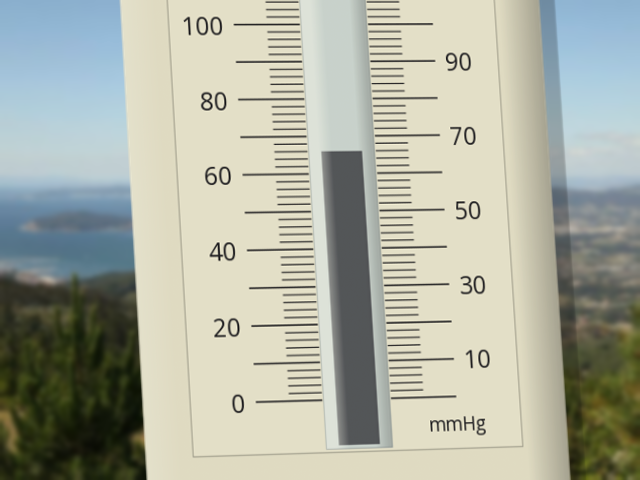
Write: mmHg 66
